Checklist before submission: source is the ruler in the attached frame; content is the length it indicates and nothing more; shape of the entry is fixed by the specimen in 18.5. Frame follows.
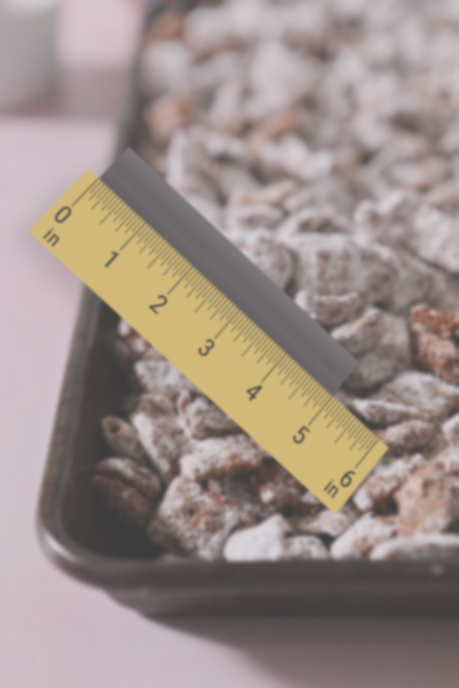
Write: in 5
